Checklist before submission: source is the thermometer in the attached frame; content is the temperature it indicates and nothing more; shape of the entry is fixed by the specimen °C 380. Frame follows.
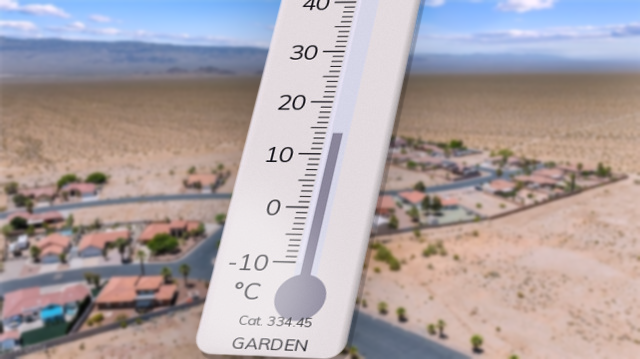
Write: °C 14
